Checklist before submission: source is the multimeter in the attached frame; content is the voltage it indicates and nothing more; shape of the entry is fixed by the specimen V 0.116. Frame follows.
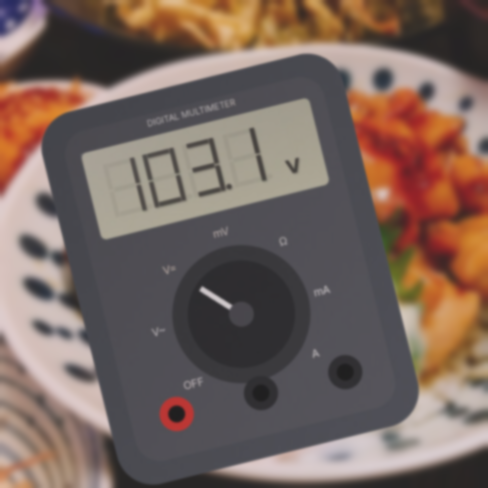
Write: V 103.1
